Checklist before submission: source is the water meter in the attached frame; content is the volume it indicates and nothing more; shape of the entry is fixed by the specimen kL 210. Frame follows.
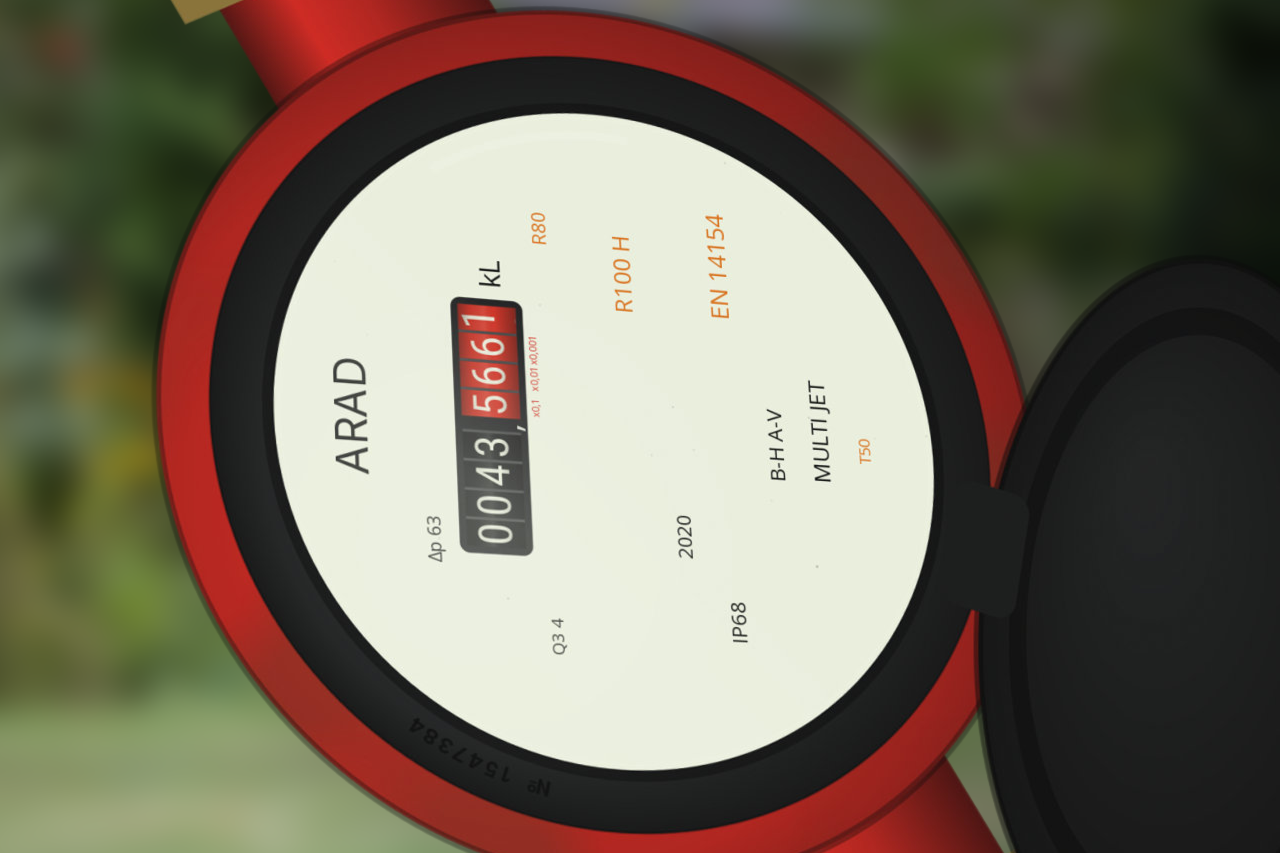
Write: kL 43.5661
